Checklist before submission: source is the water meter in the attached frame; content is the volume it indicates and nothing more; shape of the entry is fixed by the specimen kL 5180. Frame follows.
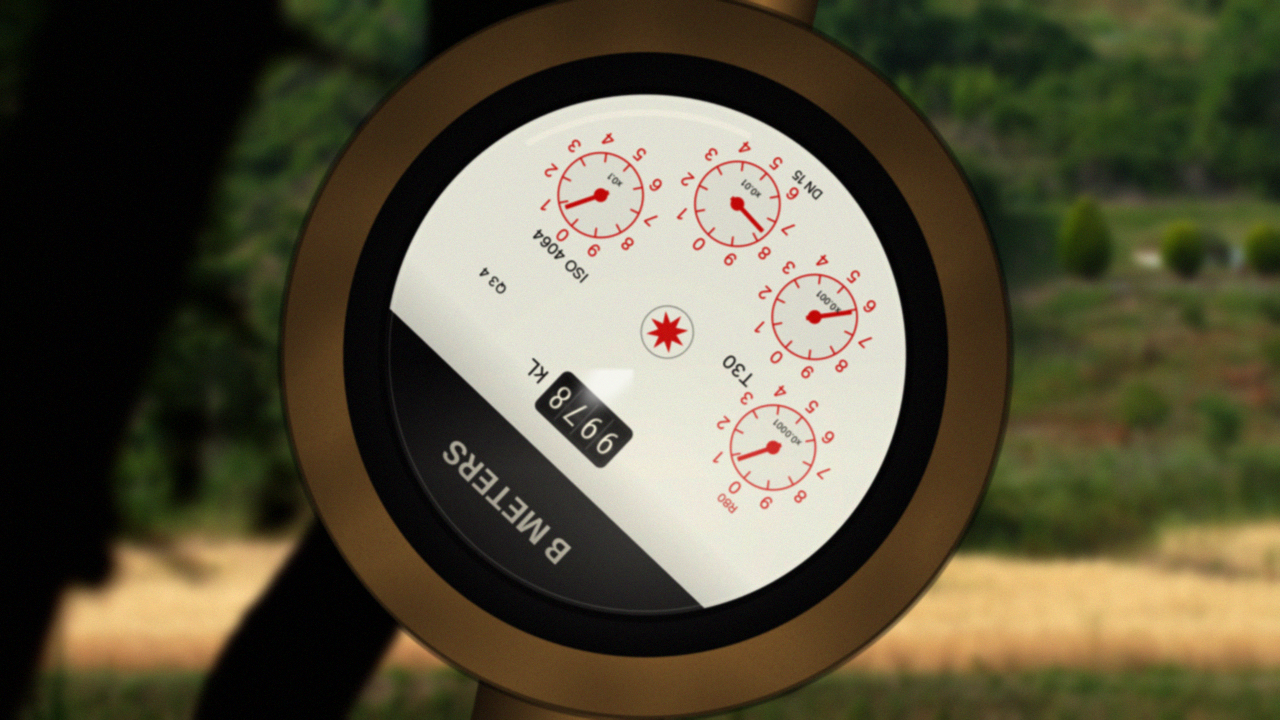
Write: kL 9978.0760
